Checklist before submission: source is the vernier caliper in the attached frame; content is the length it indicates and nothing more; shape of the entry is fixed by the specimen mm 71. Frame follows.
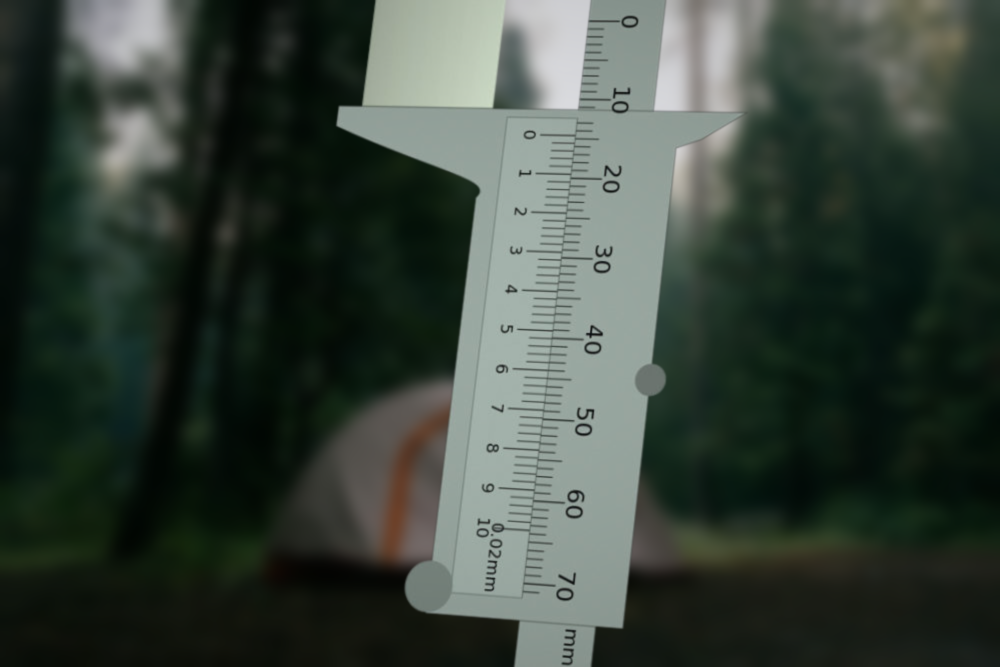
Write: mm 14.6
